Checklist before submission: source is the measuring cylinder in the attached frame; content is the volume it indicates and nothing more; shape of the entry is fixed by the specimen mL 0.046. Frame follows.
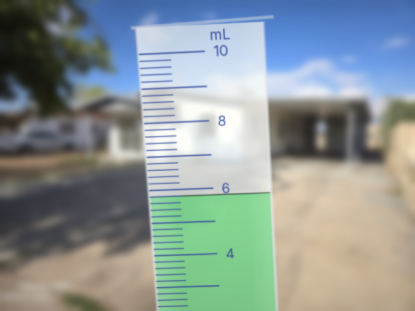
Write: mL 5.8
